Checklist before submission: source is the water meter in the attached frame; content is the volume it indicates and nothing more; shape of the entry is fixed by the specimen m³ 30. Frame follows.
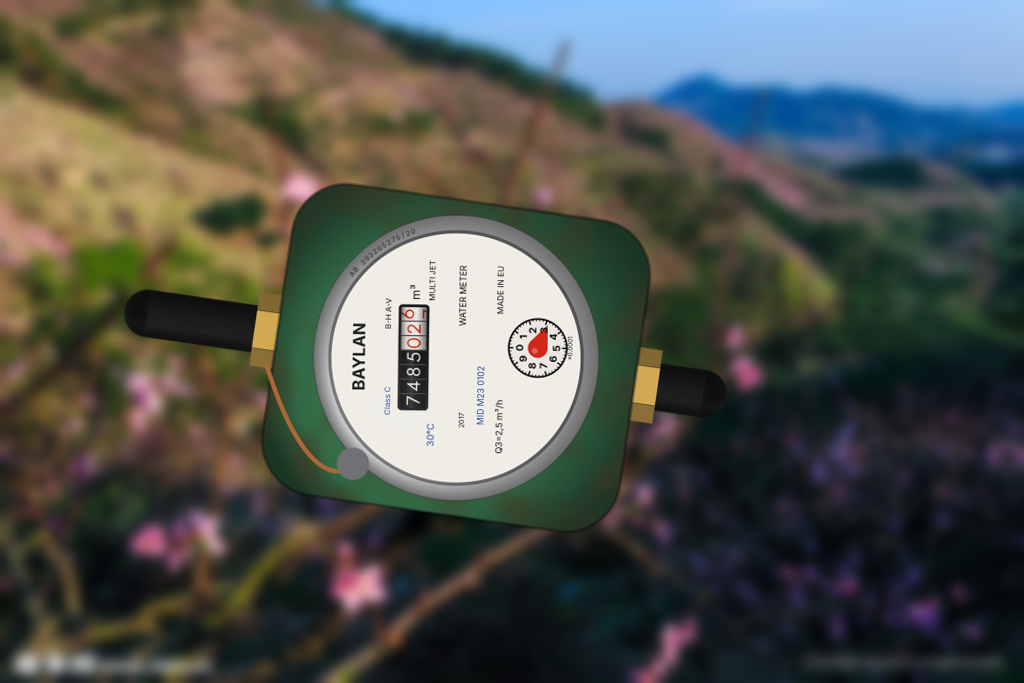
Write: m³ 7485.0263
